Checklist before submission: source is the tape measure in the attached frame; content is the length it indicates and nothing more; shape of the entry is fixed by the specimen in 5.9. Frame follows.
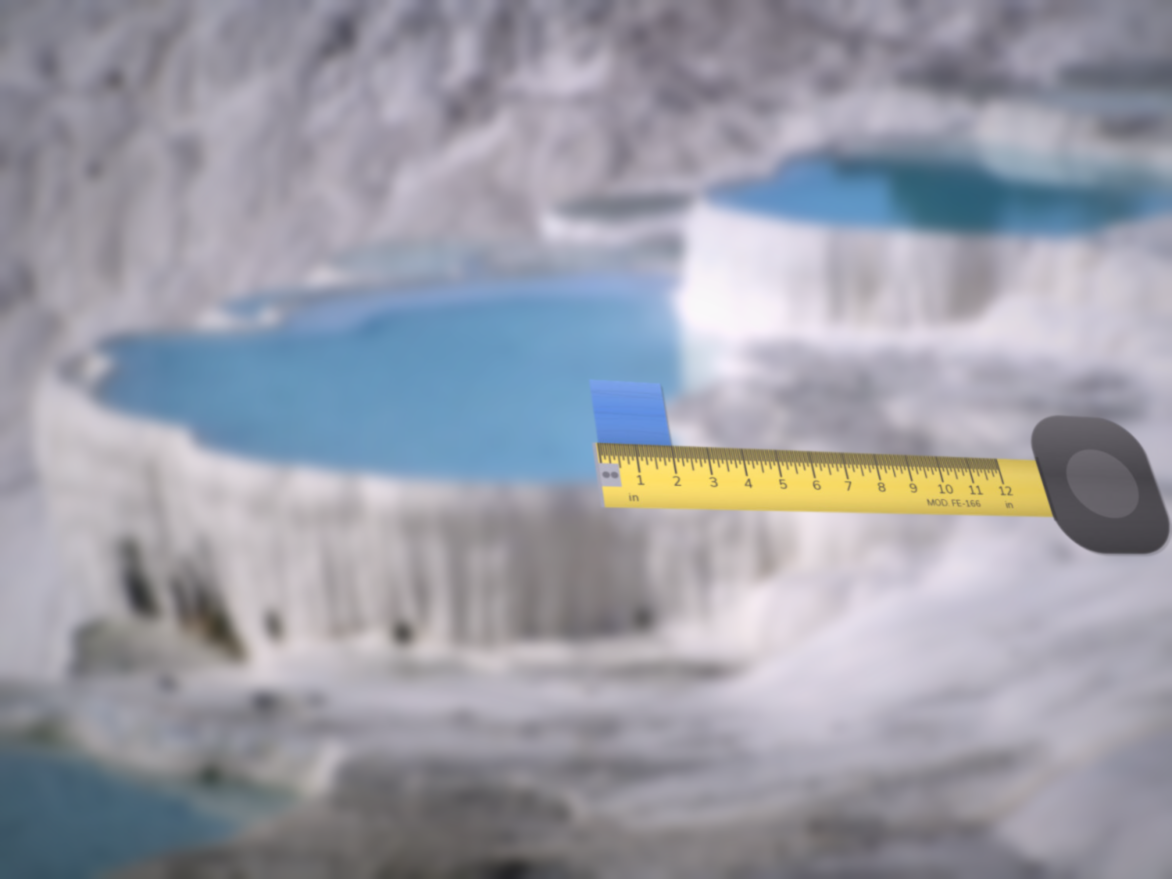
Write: in 2
